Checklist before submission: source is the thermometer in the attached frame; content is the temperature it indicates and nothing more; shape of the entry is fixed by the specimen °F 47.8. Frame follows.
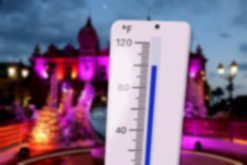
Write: °F 100
